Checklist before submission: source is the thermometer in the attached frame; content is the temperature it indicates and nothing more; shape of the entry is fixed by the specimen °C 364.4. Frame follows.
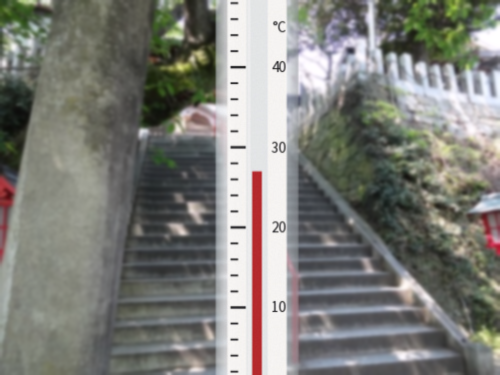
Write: °C 27
